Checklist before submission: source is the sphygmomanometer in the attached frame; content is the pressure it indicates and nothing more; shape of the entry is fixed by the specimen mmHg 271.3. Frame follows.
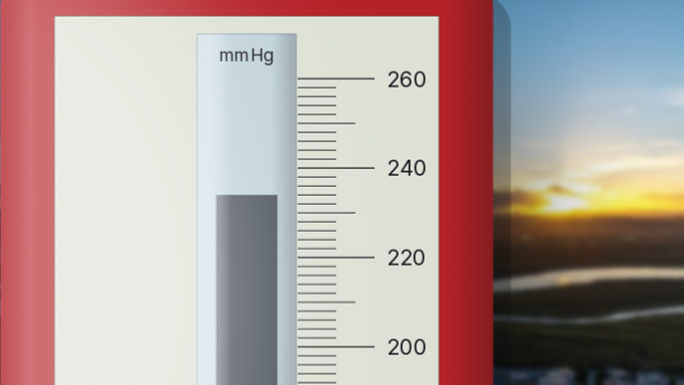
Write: mmHg 234
